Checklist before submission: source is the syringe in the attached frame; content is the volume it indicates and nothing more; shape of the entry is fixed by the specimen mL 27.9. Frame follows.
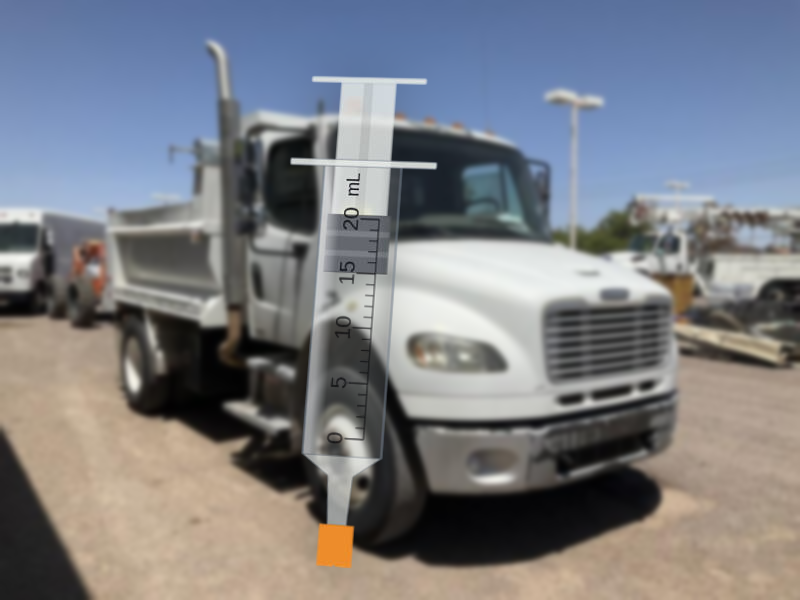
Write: mL 15
